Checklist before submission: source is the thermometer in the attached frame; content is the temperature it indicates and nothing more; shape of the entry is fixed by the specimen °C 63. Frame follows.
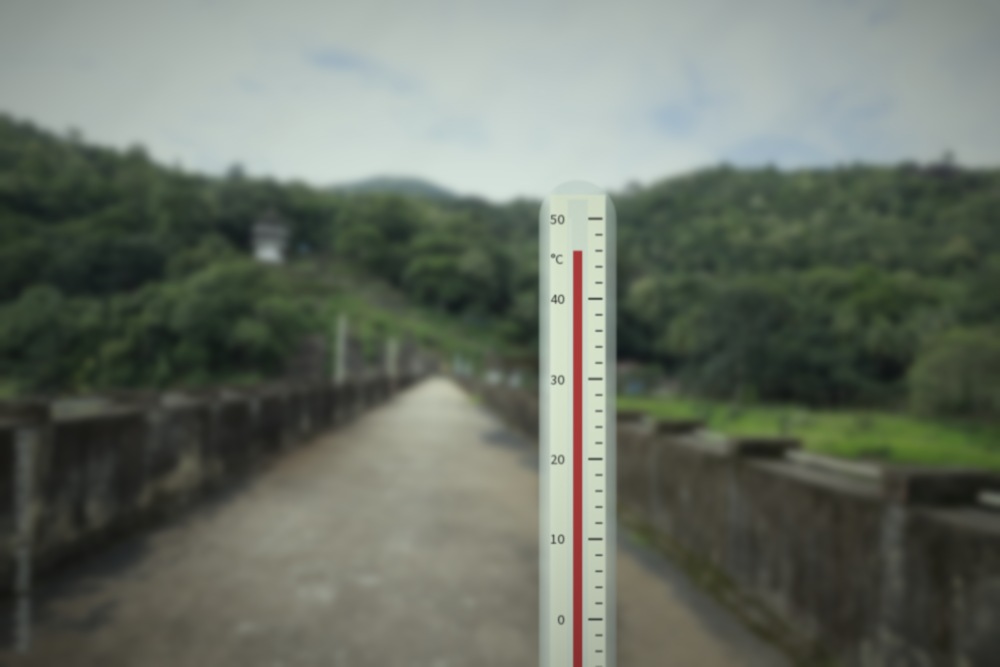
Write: °C 46
